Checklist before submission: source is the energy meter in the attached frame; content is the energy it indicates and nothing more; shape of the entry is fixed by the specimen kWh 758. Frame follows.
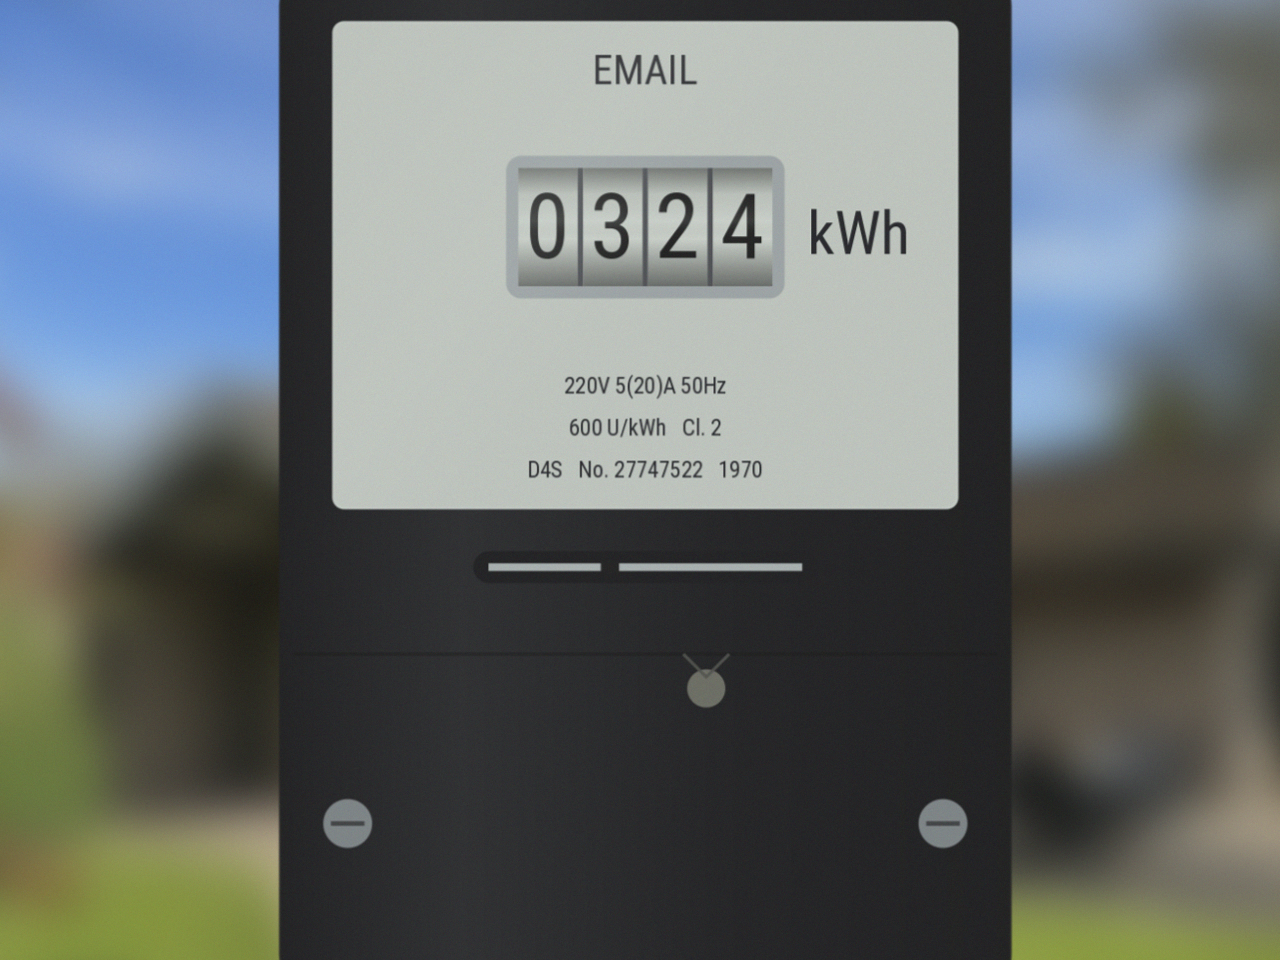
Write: kWh 324
